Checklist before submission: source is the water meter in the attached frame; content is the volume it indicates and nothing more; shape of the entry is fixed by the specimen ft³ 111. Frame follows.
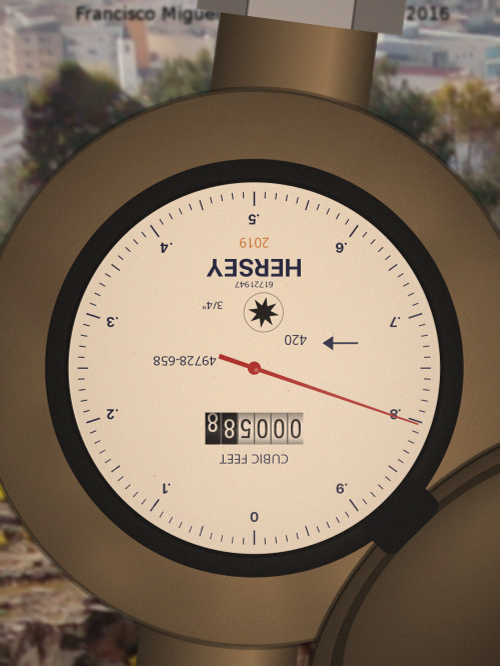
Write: ft³ 587.80
